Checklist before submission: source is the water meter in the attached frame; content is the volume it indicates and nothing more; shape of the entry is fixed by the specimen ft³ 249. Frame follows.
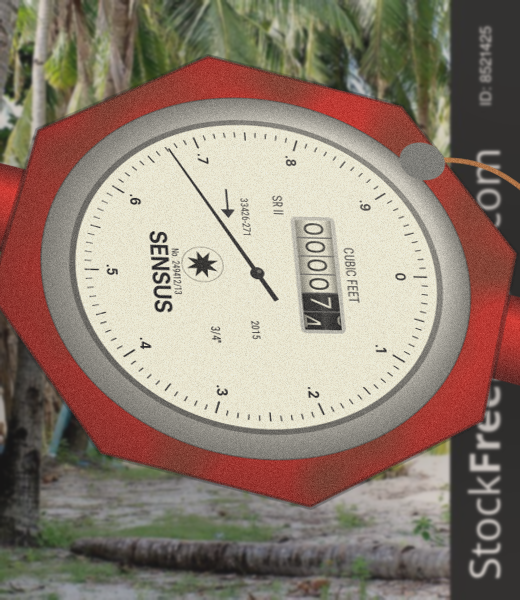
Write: ft³ 73.67
